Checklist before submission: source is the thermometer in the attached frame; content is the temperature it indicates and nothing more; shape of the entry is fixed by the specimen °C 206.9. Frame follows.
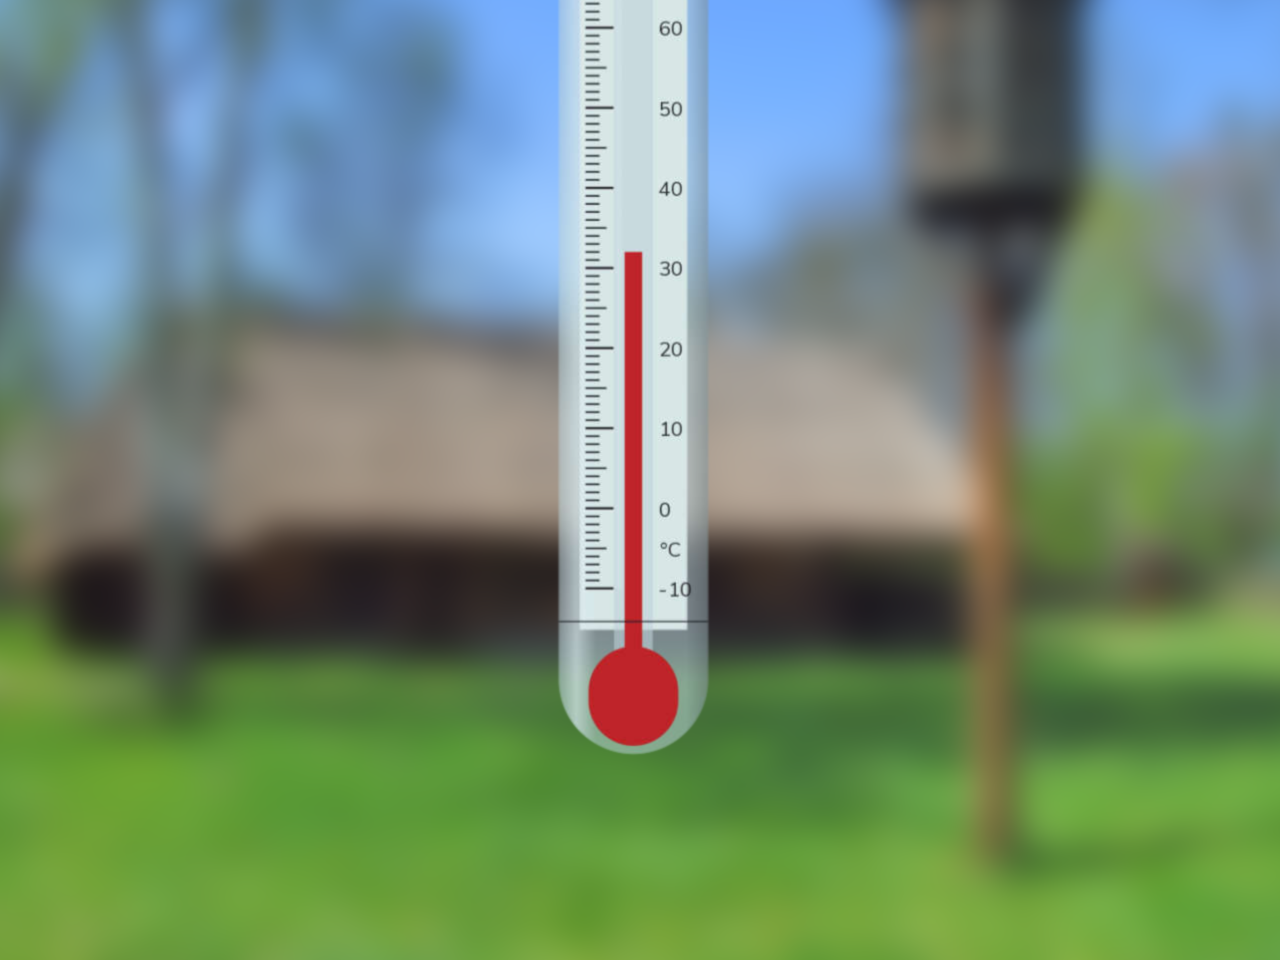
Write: °C 32
